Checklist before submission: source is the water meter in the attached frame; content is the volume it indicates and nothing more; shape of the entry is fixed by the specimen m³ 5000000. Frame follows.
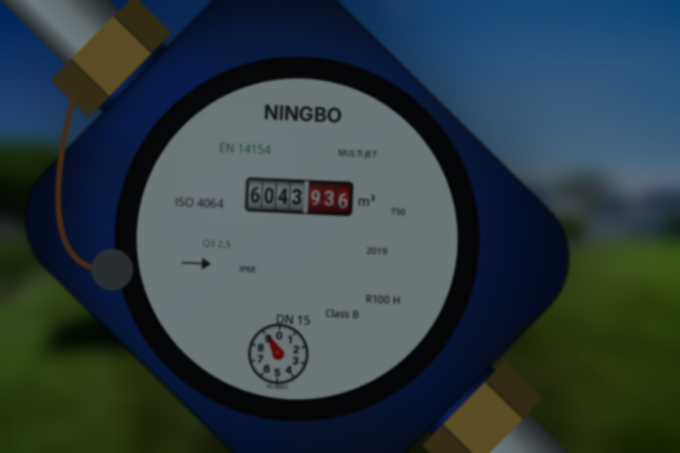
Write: m³ 6043.9359
